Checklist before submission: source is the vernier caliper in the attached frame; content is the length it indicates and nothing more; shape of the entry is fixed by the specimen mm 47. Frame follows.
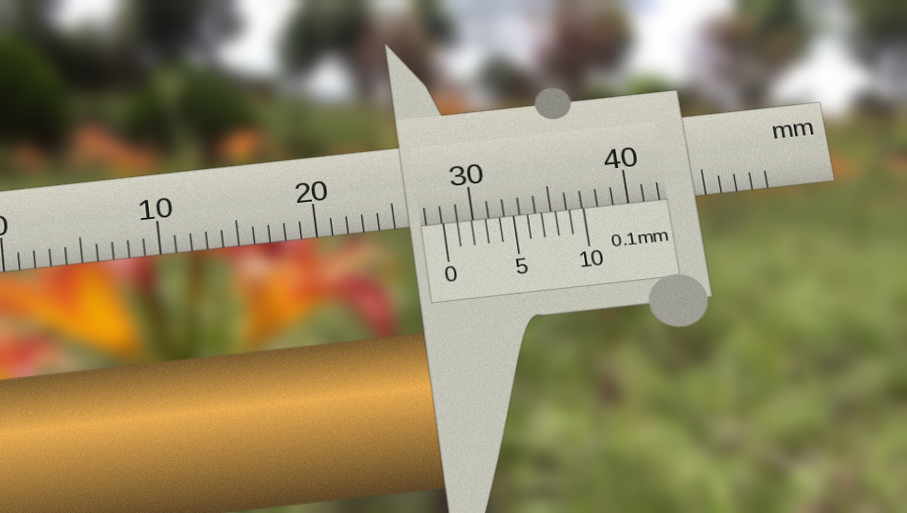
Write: mm 28.1
